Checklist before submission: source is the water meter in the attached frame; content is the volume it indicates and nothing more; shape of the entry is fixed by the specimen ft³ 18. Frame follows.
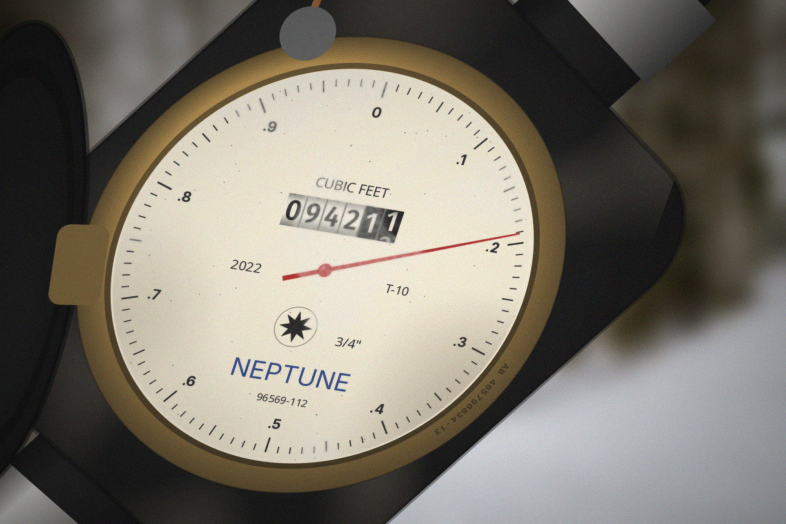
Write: ft³ 94211.19
